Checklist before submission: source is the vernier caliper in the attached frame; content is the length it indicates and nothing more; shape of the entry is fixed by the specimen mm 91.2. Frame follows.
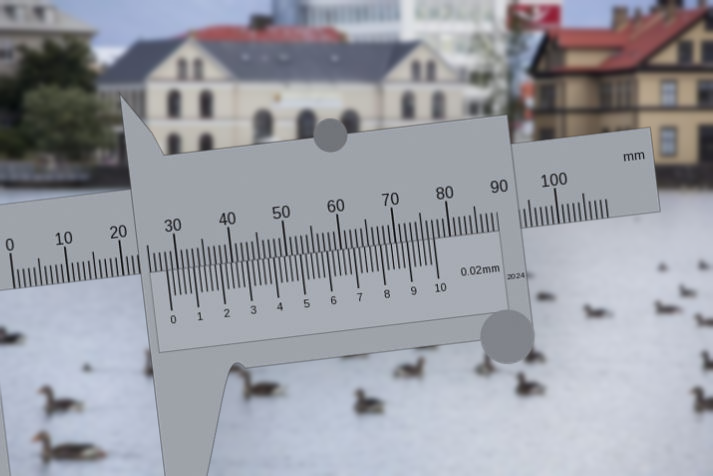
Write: mm 28.0
